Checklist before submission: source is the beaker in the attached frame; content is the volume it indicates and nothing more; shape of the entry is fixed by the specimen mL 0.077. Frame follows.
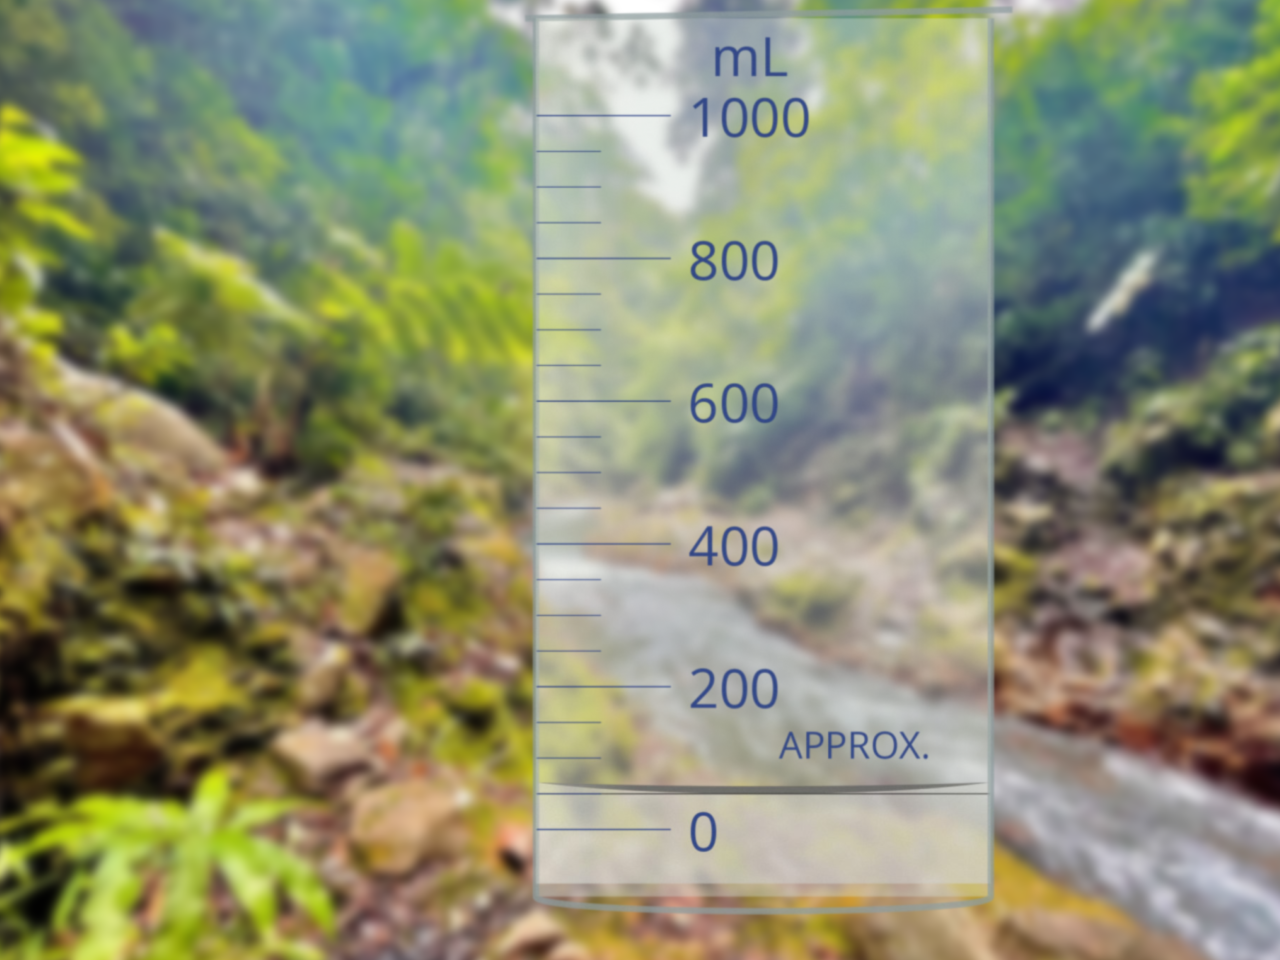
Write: mL 50
